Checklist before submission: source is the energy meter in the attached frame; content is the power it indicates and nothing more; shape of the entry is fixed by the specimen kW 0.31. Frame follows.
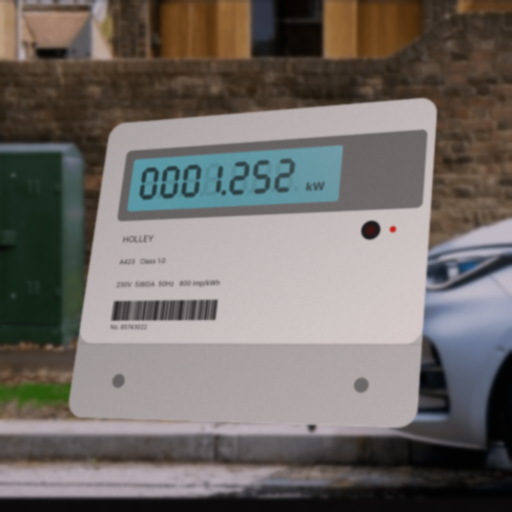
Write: kW 1.252
